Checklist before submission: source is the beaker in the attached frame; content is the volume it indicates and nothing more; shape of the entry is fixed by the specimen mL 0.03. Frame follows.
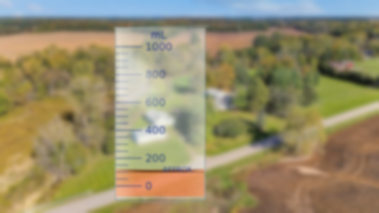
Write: mL 100
